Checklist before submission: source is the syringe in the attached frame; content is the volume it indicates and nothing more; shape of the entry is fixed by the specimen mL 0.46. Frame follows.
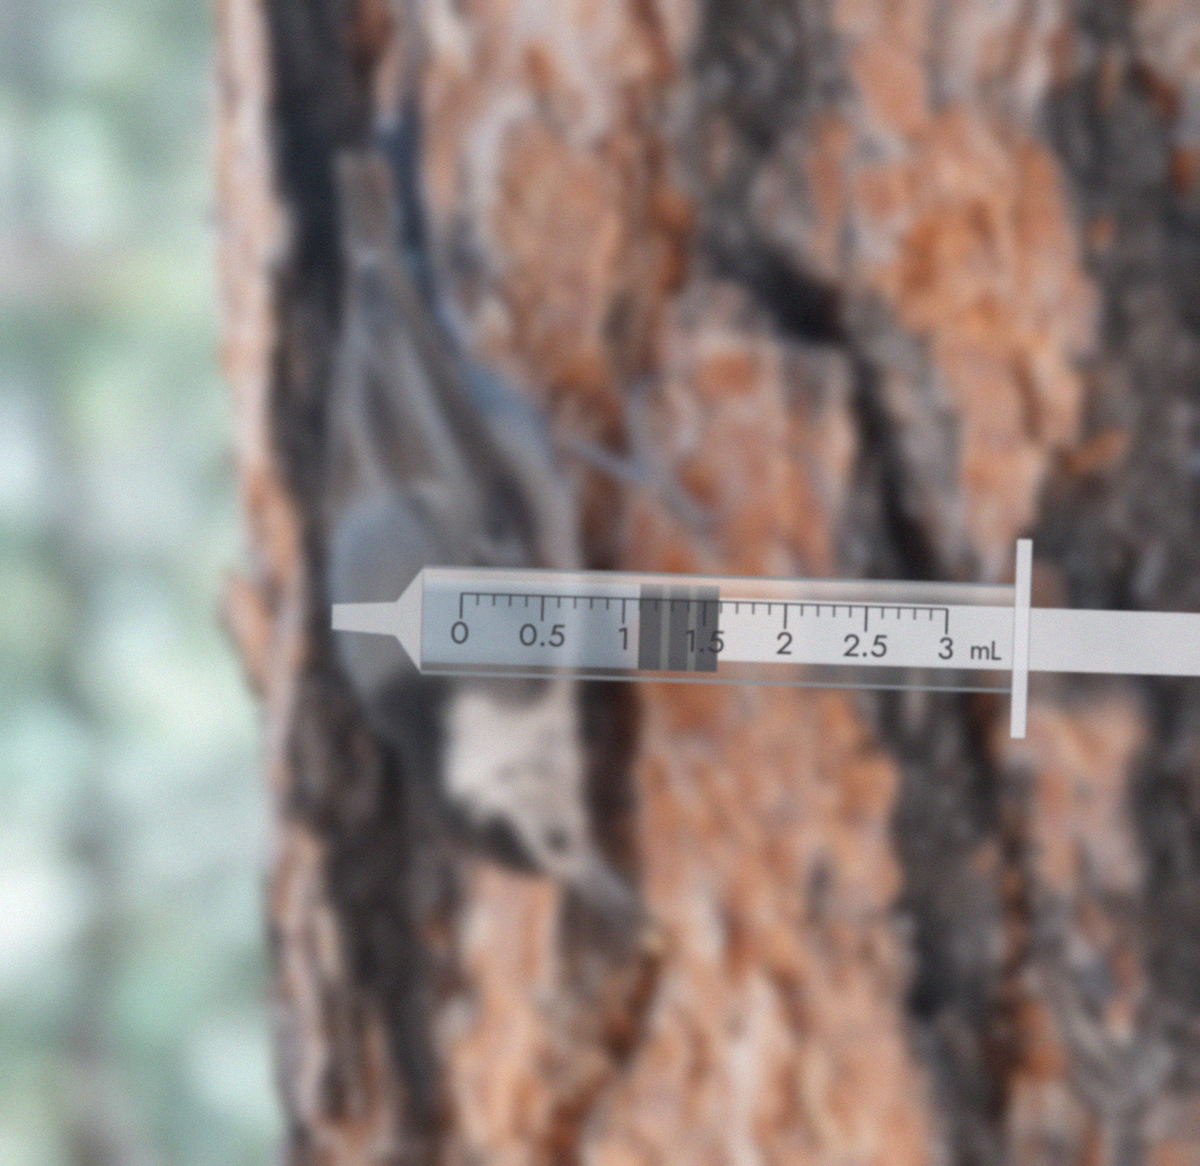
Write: mL 1.1
